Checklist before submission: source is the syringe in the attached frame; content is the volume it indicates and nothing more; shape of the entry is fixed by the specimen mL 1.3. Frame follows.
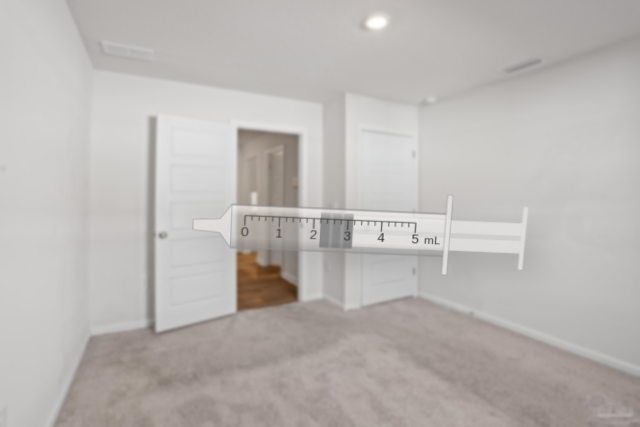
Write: mL 2.2
